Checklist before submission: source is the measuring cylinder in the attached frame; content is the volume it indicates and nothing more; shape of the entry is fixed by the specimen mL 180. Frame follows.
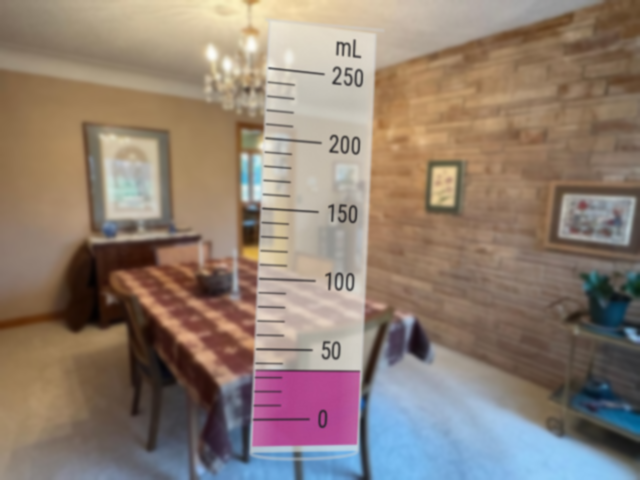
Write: mL 35
